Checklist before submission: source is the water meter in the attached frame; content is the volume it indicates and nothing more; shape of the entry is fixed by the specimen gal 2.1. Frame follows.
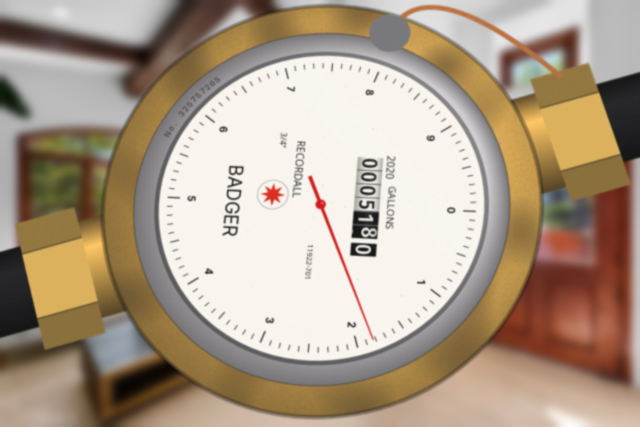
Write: gal 5181.8
